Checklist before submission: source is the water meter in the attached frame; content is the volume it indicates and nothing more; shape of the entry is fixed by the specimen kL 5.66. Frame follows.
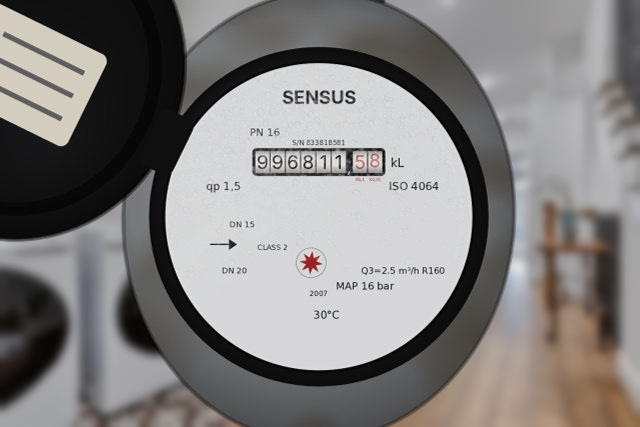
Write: kL 996811.58
